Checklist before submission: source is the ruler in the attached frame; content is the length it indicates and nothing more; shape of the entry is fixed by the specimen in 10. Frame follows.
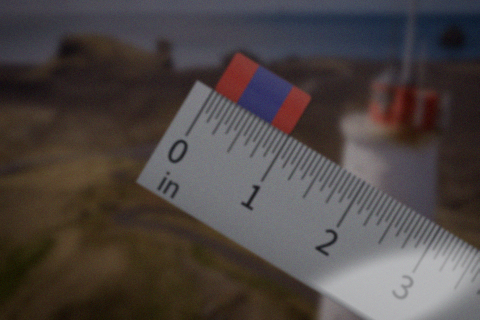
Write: in 1
